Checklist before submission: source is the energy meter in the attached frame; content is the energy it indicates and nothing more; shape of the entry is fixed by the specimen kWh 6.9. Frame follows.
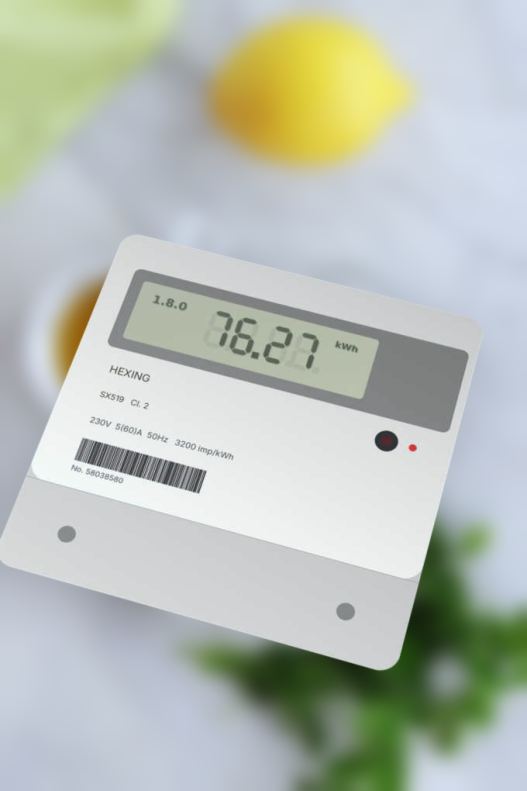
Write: kWh 76.27
